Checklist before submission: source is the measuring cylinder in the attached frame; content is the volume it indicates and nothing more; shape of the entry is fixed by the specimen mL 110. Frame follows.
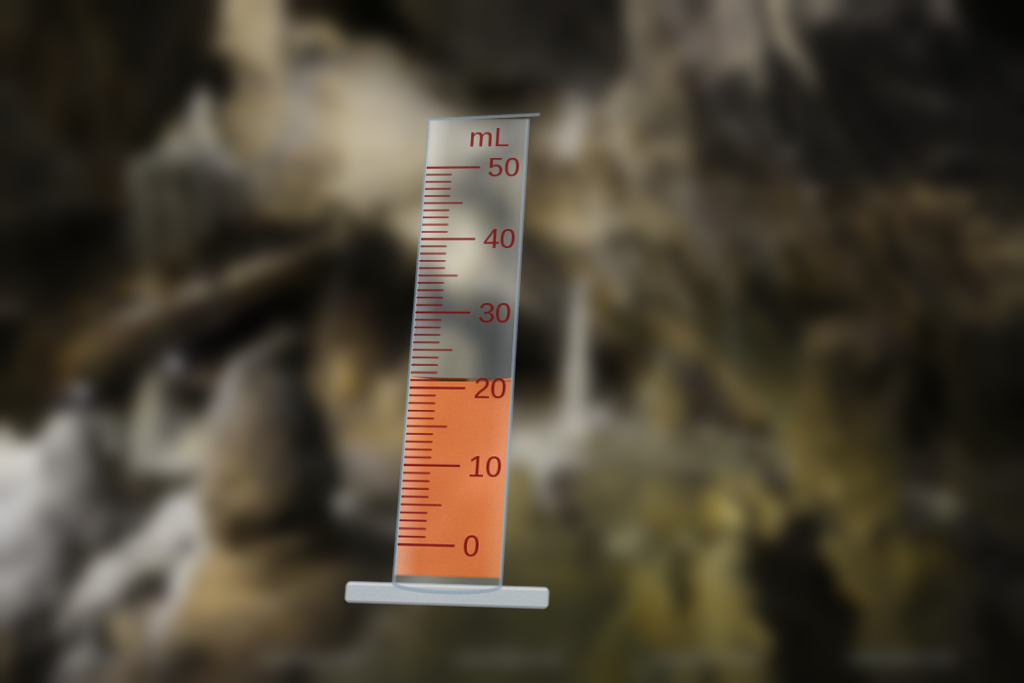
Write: mL 21
